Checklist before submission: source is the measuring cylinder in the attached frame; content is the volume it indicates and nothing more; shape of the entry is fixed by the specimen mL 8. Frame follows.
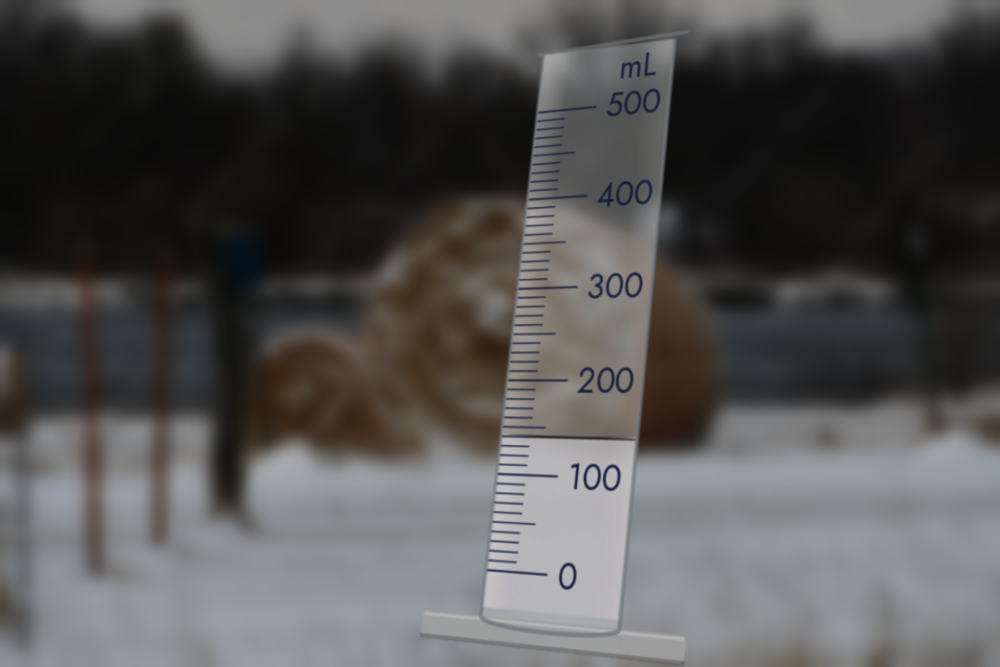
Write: mL 140
